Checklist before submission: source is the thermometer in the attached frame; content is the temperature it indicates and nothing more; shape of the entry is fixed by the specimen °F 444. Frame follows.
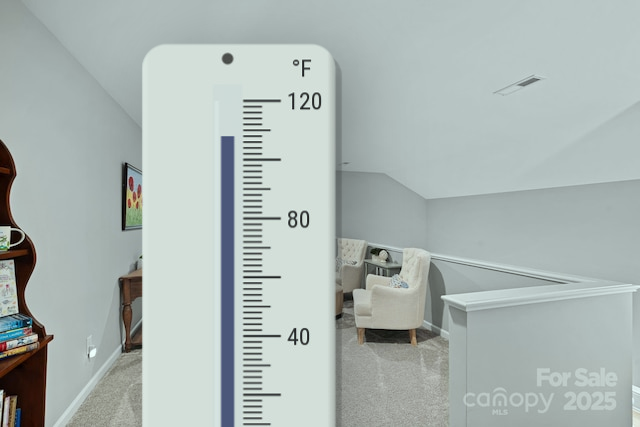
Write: °F 108
